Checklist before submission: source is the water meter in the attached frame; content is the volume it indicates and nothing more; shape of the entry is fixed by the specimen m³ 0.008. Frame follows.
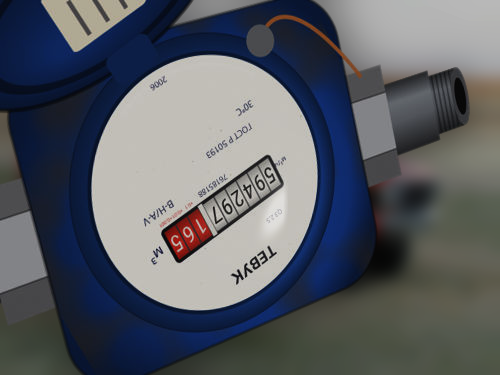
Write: m³ 594297.165
